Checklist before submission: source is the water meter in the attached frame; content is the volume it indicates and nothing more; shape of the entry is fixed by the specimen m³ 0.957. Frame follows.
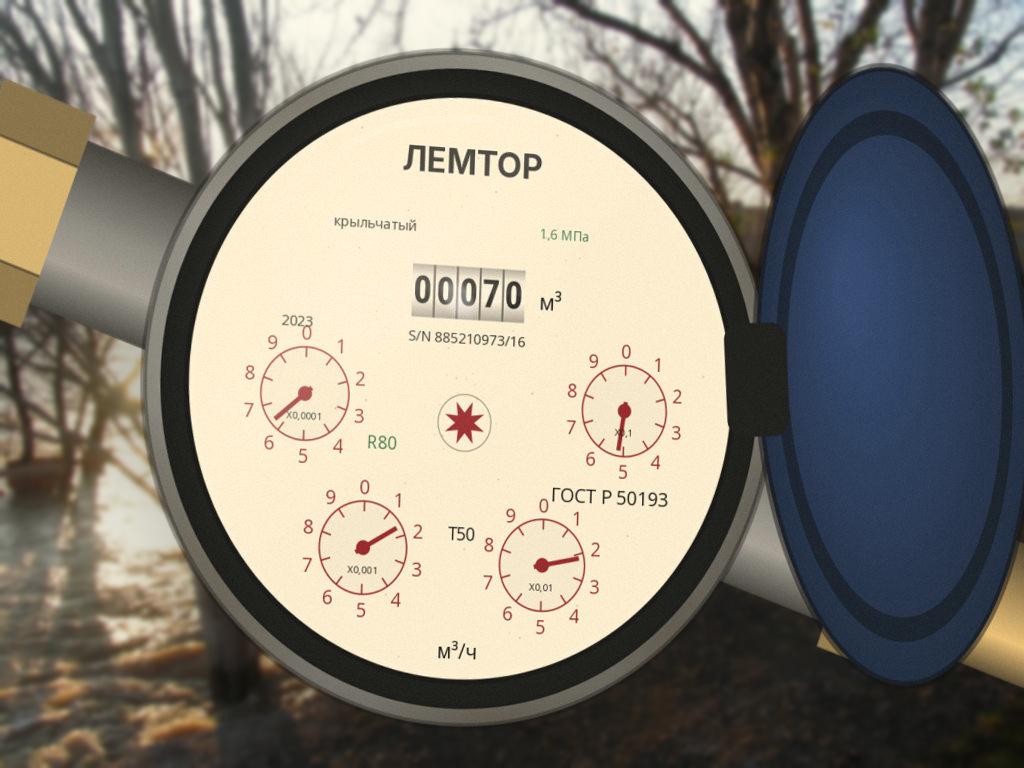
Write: m³ 70.5216
